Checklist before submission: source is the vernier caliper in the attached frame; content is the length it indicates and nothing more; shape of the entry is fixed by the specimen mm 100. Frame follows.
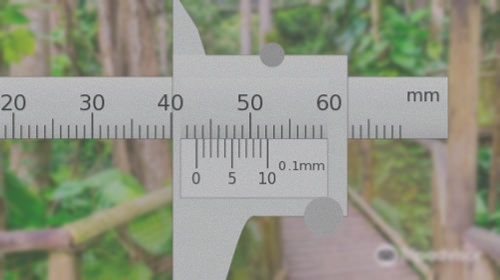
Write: mm 43.2
